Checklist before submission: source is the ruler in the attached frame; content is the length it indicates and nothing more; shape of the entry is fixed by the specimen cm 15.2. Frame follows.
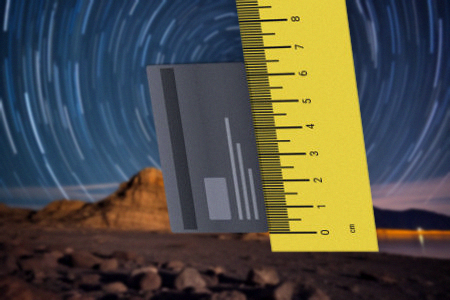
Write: cm 6.5
